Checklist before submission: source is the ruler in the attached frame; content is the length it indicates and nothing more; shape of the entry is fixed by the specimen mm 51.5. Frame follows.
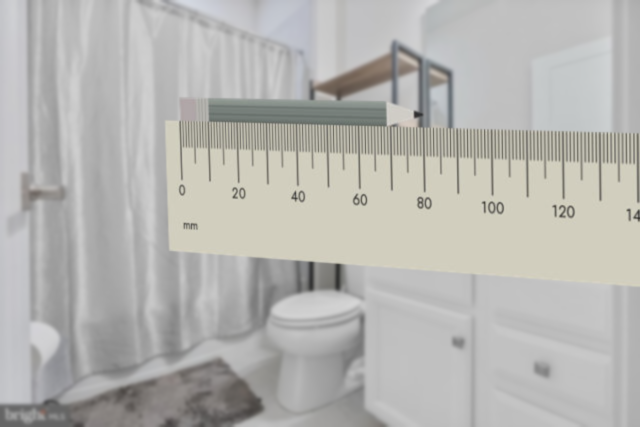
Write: mm 80
